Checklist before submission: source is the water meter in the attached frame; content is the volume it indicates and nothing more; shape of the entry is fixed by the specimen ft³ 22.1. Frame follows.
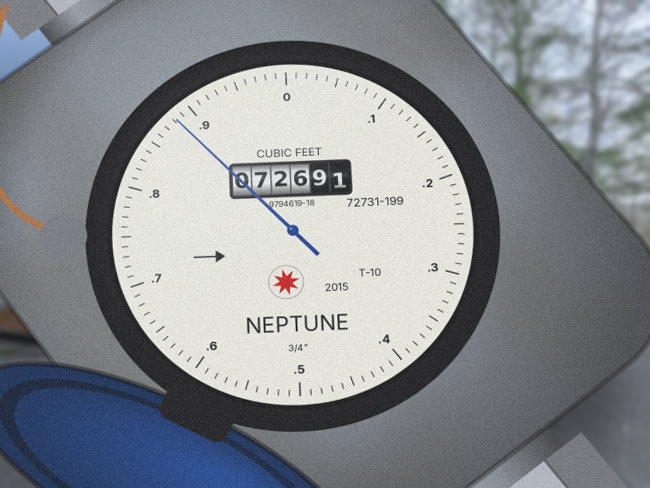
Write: ft³ 72690.88
